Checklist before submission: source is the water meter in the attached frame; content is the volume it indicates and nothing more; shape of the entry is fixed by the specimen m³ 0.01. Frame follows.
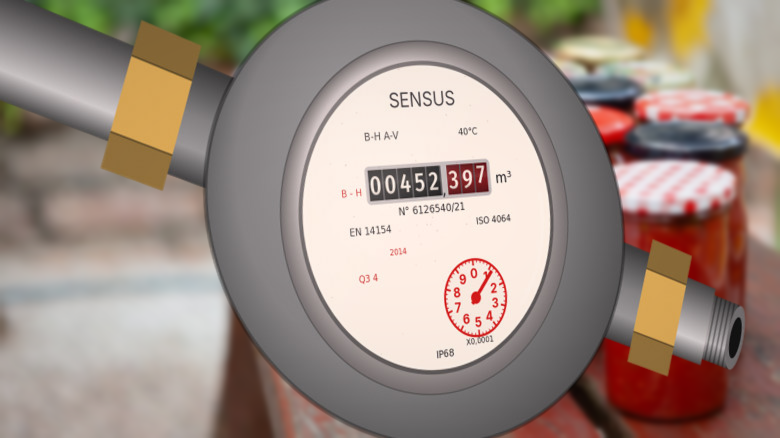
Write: m³ 452.3971
